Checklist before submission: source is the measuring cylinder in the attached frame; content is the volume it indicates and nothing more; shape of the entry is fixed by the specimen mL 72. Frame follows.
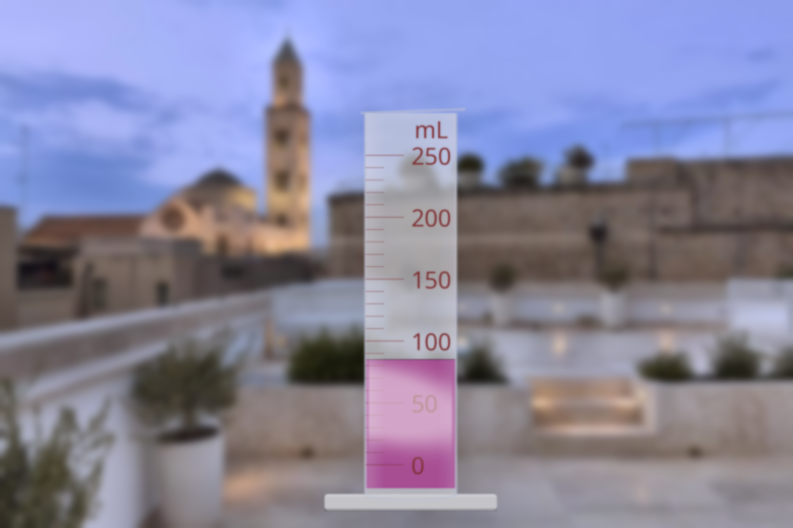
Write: mL 85
